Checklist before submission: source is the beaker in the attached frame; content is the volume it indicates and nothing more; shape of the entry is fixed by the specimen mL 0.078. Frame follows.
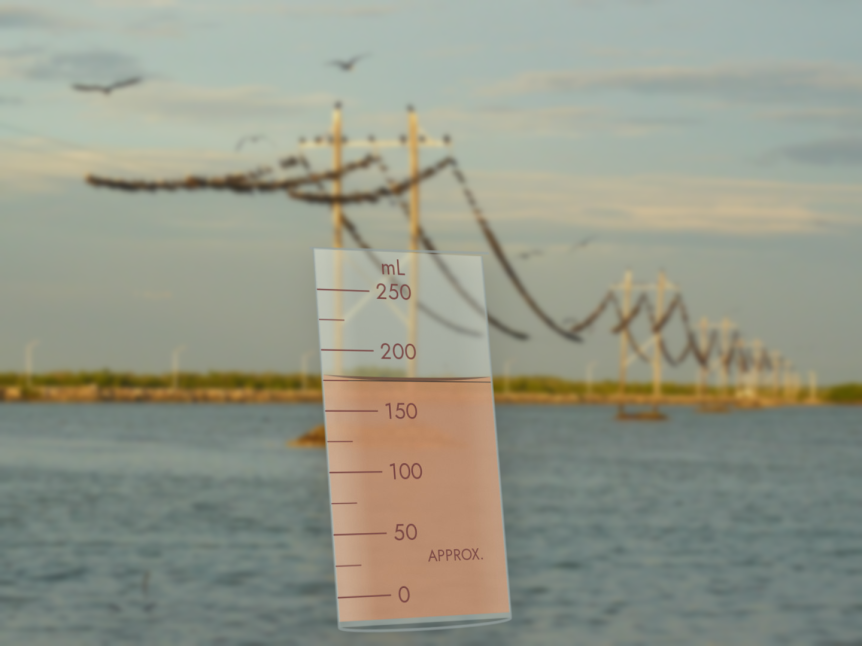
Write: mL 175
